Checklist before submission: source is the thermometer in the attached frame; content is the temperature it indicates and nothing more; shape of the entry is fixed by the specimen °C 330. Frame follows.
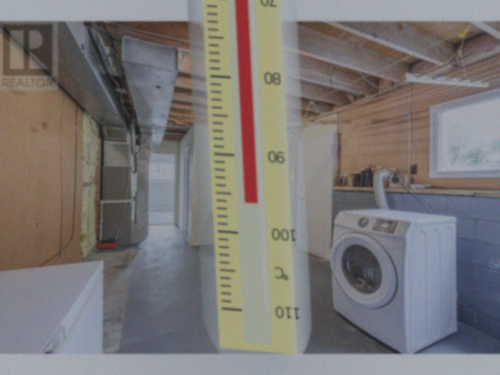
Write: °C 96
